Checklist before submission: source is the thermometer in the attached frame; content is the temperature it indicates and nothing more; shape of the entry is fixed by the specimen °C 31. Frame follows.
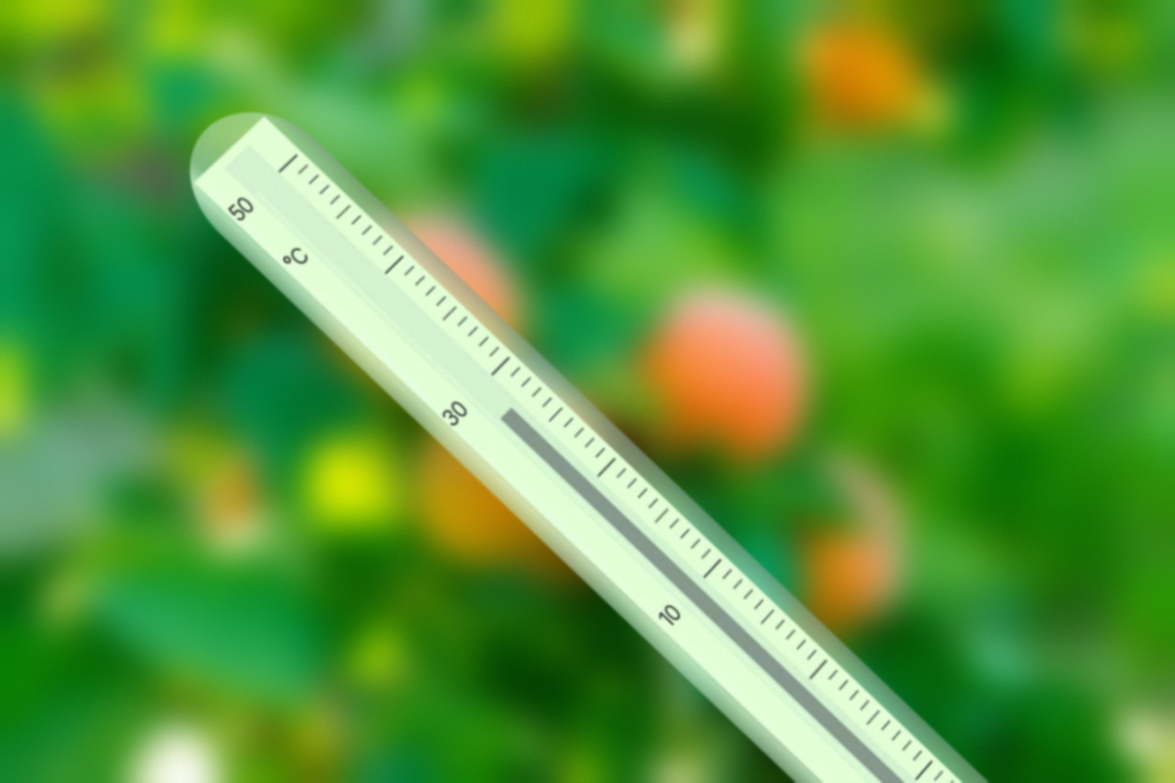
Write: °C 27.5
